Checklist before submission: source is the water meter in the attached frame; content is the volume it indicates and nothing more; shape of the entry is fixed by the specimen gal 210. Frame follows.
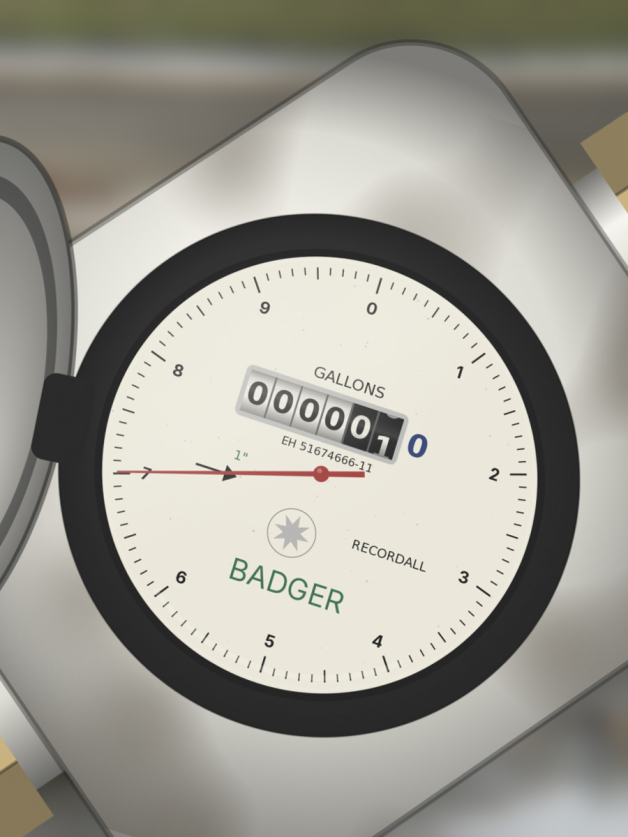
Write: gal 7.0
